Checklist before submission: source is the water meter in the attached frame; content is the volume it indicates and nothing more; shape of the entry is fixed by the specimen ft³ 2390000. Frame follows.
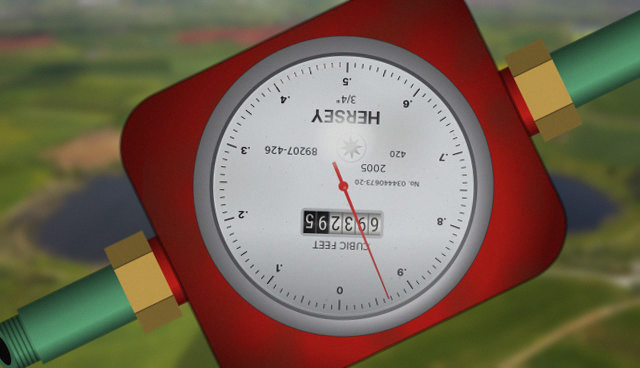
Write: ft³ 693294.93
